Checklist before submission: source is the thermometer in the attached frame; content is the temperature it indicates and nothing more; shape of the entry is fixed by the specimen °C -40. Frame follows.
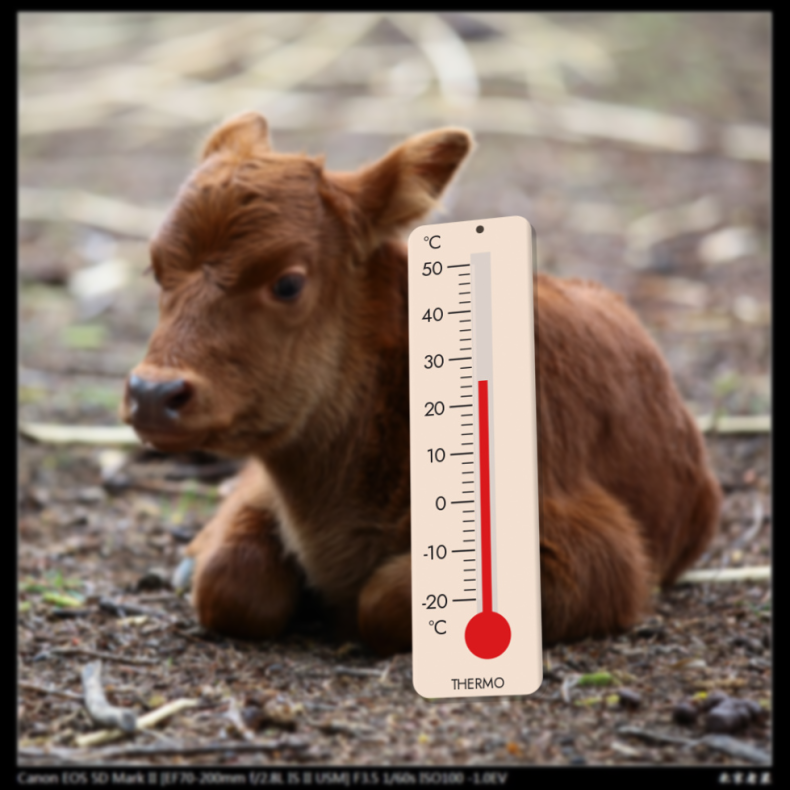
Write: °C 25
